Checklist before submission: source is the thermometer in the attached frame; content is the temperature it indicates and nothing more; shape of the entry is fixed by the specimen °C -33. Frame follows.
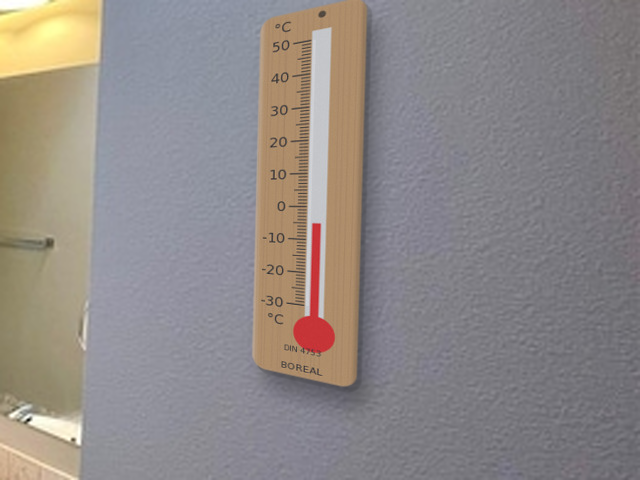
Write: °C -5
